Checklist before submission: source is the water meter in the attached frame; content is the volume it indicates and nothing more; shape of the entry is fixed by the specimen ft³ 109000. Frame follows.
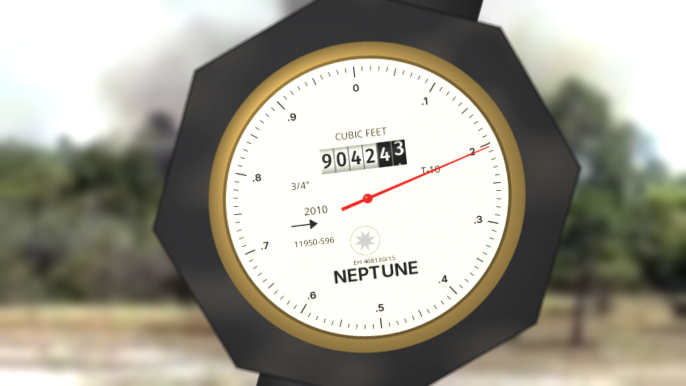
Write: ft³ 904243.20
